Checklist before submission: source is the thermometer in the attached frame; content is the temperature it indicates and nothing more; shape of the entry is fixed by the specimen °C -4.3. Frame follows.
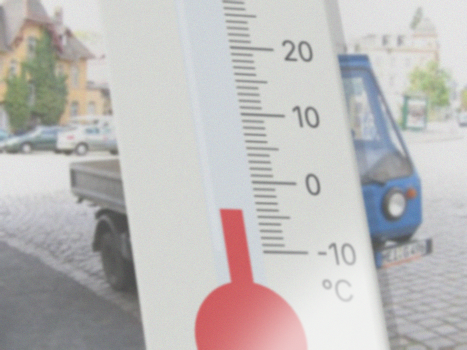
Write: °C -4
